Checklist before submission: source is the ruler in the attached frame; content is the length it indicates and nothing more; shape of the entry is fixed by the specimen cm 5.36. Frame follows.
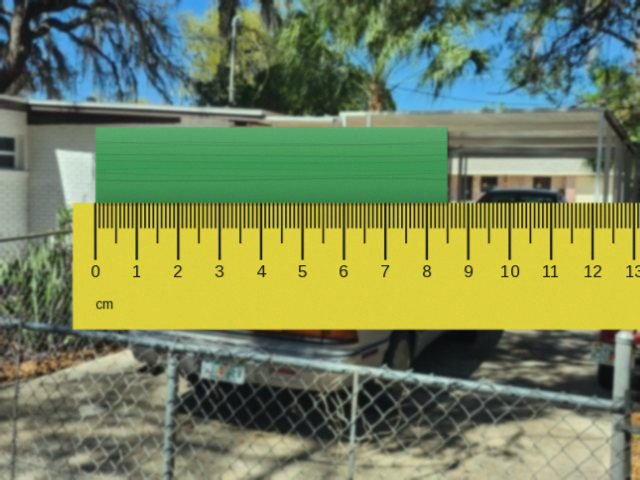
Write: cm 8.5
